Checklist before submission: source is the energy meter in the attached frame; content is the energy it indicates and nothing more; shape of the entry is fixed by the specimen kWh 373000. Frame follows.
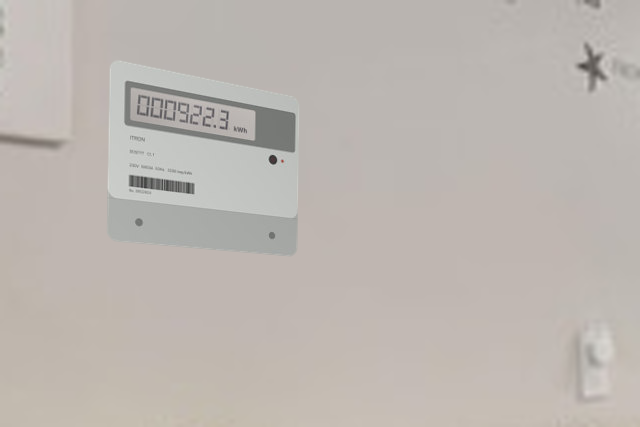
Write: kWh 922.3
